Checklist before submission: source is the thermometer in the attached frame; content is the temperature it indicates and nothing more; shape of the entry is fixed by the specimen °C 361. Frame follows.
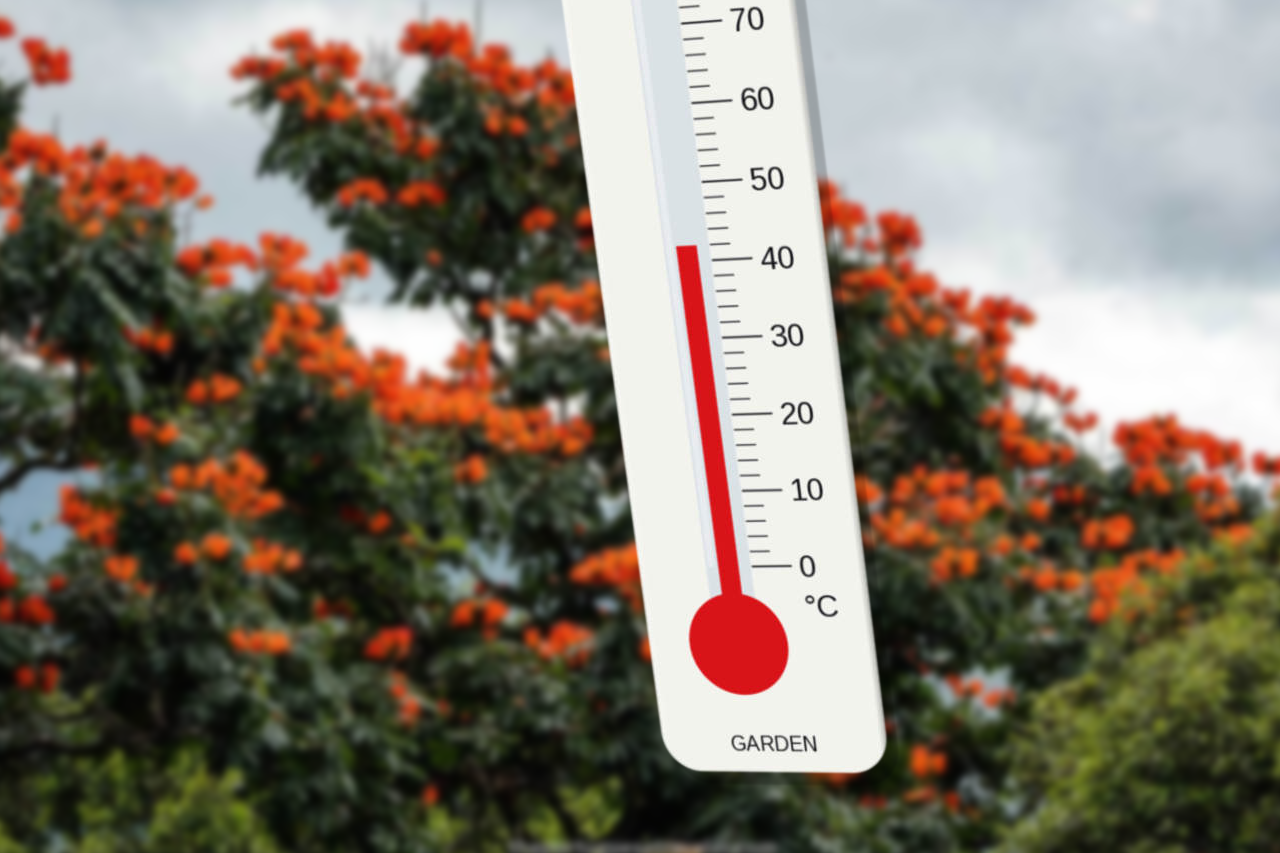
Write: °C 42
